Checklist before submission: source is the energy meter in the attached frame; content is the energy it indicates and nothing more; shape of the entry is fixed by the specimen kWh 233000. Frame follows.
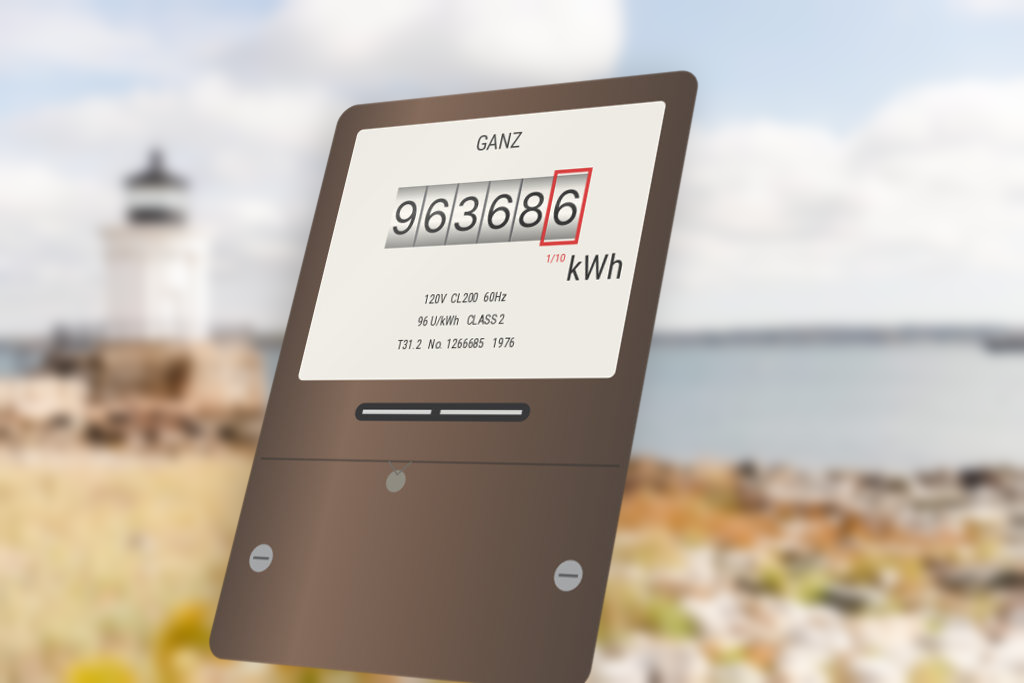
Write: kWh 96368.6
